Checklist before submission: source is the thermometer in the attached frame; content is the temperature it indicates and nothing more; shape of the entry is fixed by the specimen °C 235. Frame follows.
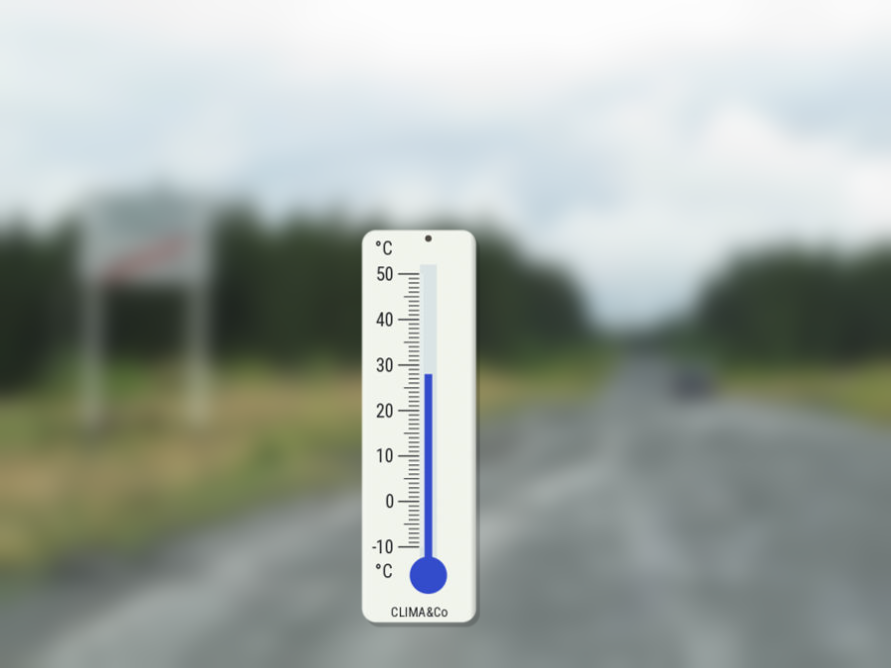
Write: °C 28
